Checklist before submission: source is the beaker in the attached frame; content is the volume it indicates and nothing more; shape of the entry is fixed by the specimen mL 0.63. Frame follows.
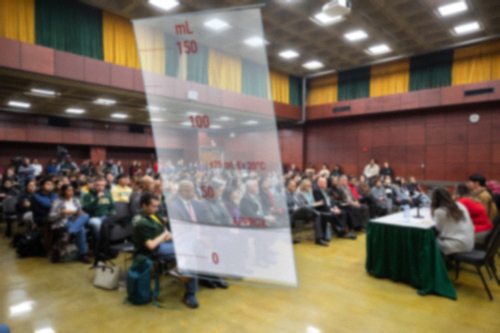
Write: mL 25
